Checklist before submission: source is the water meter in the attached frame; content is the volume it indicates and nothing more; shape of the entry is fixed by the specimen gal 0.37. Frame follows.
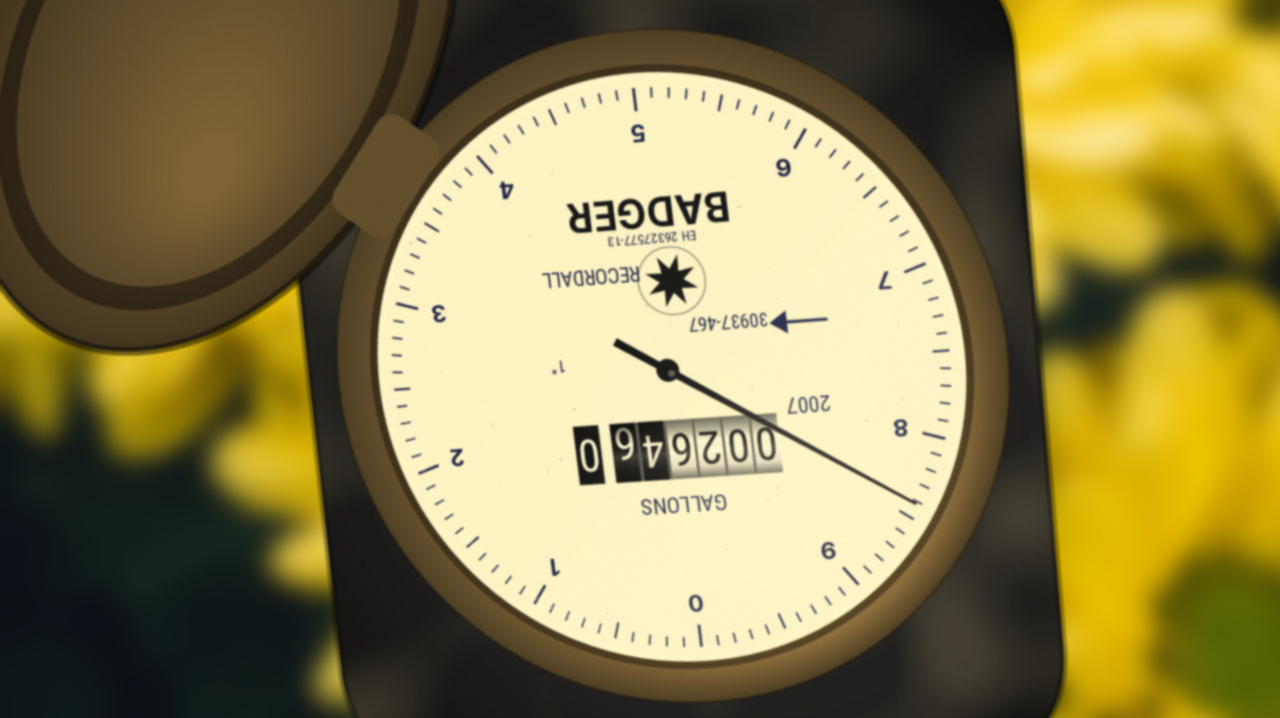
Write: gal 26458.4
